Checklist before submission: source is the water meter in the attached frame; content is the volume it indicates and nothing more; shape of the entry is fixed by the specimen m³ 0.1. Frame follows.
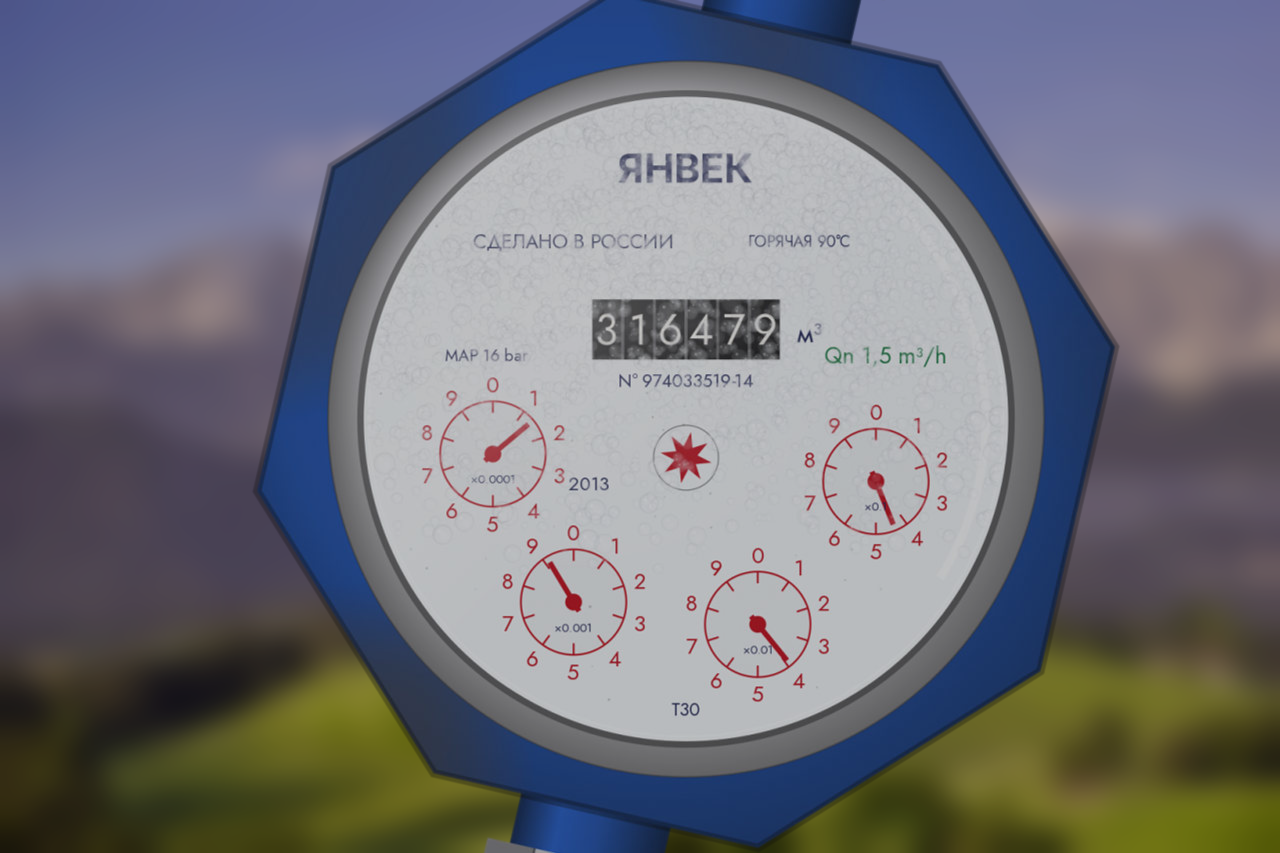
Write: m³ 316479.4391
